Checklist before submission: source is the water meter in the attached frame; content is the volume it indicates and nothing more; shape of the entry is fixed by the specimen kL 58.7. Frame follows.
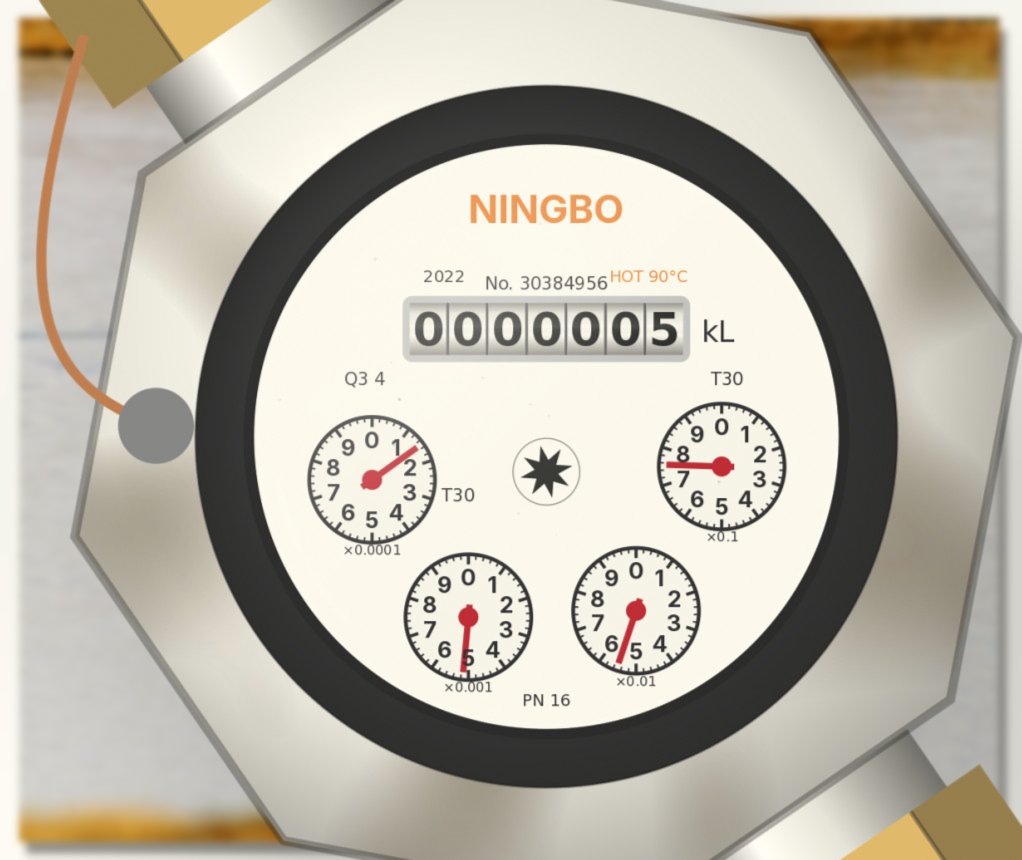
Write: kL 5.7551
